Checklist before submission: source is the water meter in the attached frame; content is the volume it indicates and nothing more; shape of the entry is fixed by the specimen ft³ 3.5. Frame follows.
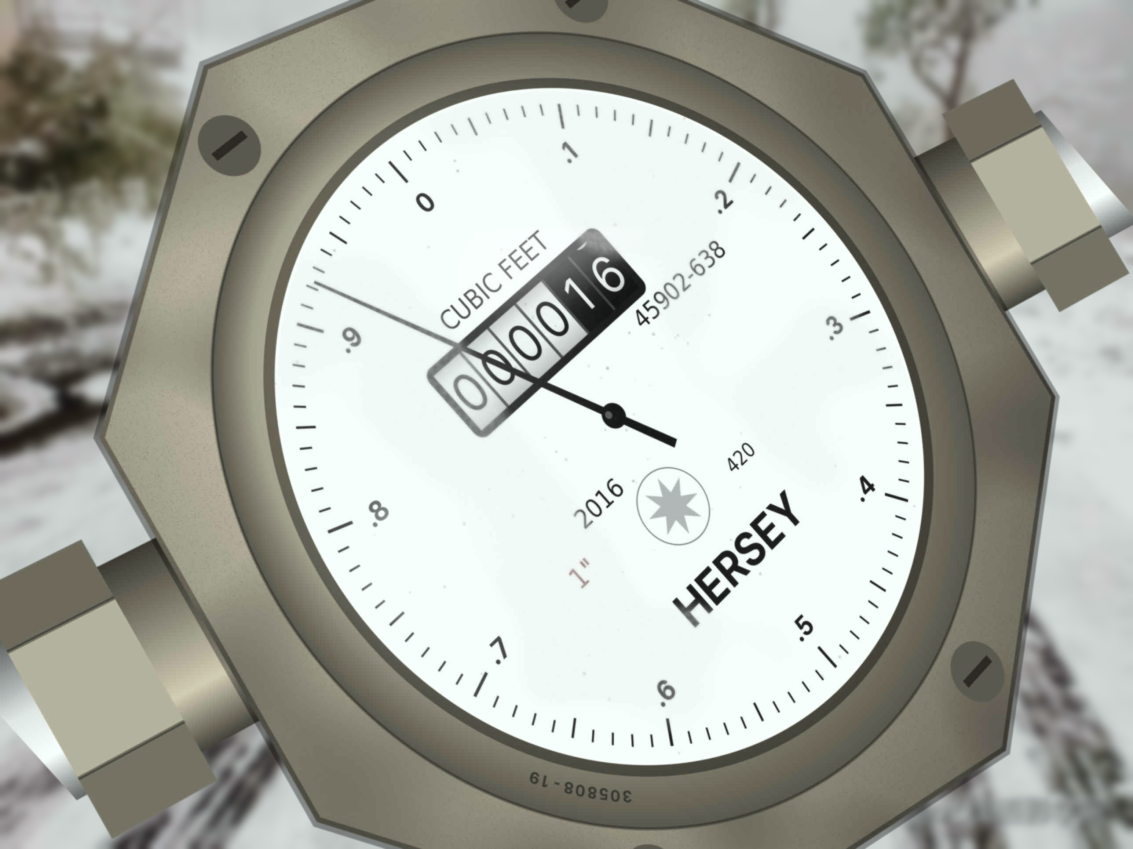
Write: ft³ 15.92
